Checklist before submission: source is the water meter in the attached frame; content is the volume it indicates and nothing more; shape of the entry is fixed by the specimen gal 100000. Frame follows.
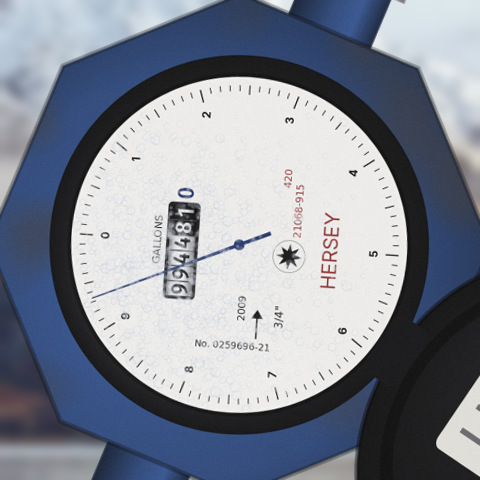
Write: gal 9944809.3
